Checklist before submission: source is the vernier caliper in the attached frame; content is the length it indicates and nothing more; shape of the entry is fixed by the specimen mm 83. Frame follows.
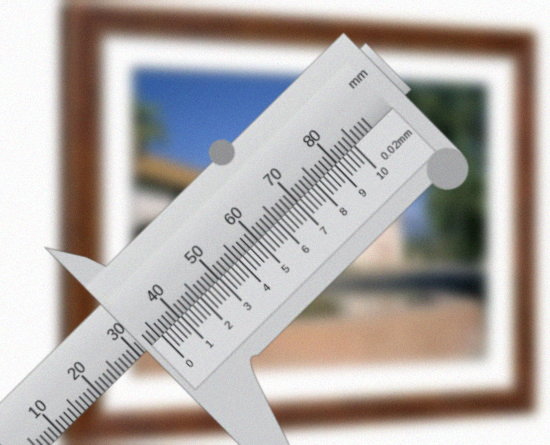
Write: mm 35.5
